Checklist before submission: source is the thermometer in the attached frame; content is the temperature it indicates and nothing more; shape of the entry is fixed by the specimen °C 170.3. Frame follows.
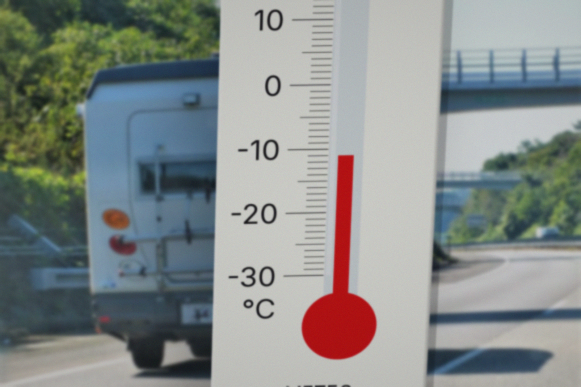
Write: °C -11
